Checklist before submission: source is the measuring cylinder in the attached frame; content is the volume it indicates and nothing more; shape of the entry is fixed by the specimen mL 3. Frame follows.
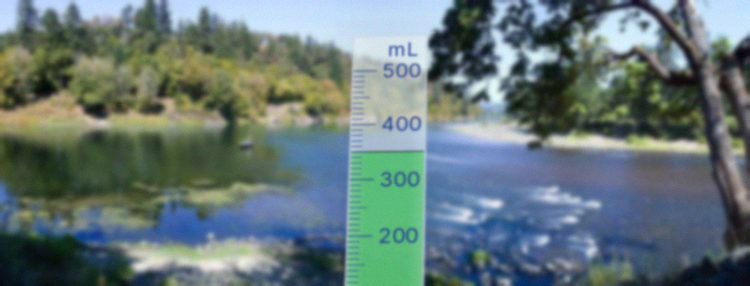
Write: mL 350
